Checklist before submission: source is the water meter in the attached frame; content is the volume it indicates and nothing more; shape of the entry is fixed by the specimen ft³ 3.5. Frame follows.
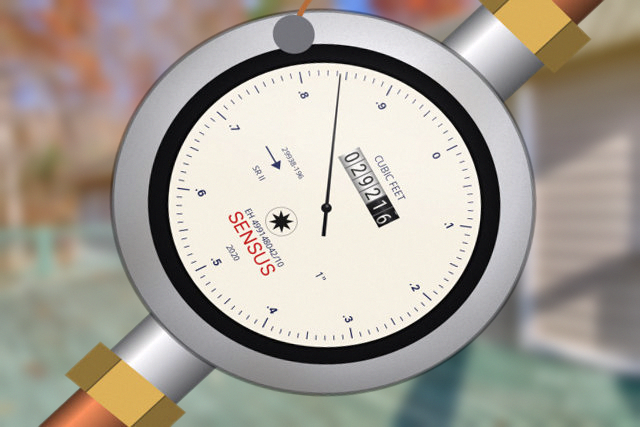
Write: ft³ 29215.84
